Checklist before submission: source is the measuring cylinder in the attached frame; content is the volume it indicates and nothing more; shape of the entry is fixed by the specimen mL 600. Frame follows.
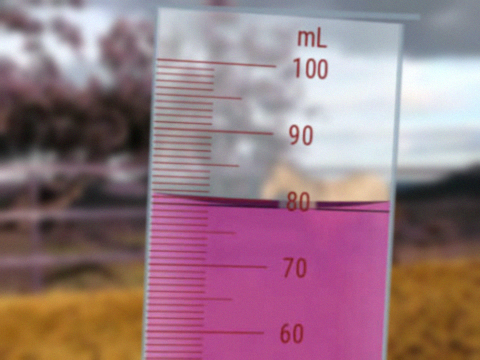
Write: mL 79
